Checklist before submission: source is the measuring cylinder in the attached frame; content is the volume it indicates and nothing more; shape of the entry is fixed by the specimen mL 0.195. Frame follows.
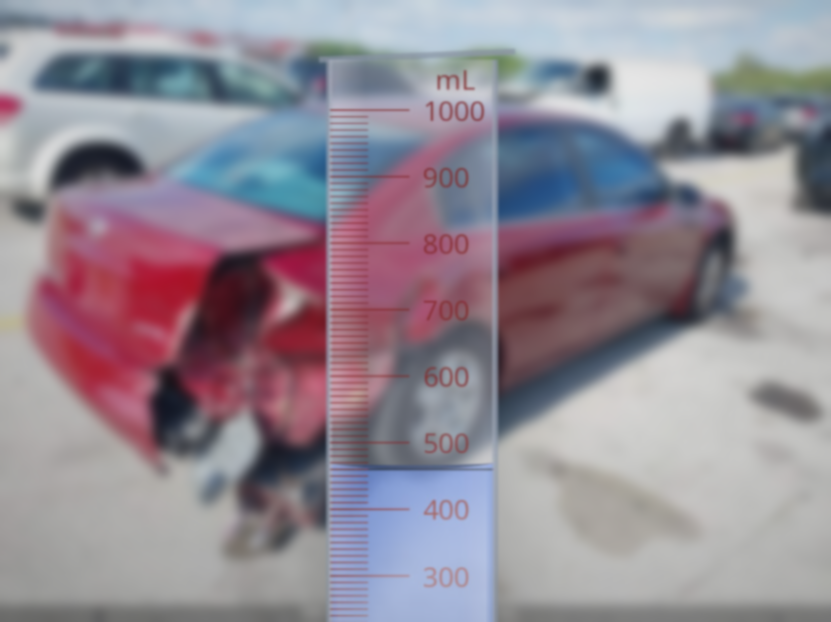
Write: mL 460
